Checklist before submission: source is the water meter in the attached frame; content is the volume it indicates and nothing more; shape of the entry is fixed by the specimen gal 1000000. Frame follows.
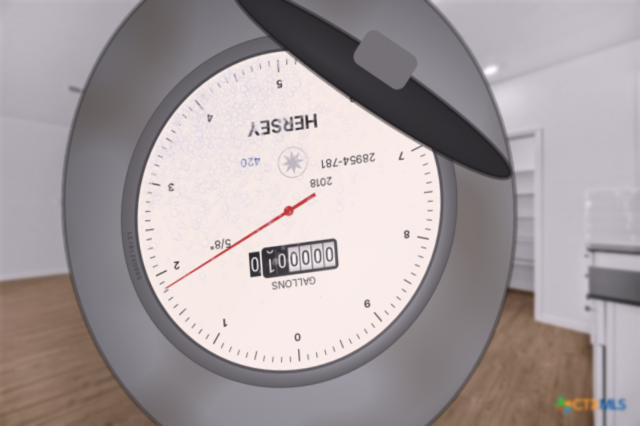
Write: gal 11.8
